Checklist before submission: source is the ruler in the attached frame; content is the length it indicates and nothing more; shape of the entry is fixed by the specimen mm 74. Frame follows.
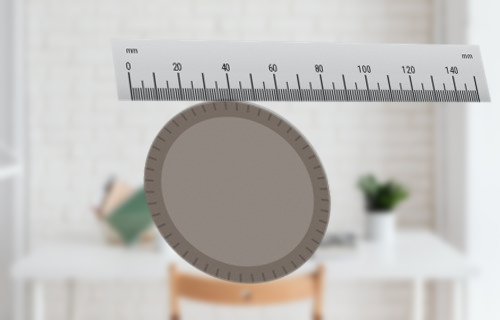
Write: mm 75
